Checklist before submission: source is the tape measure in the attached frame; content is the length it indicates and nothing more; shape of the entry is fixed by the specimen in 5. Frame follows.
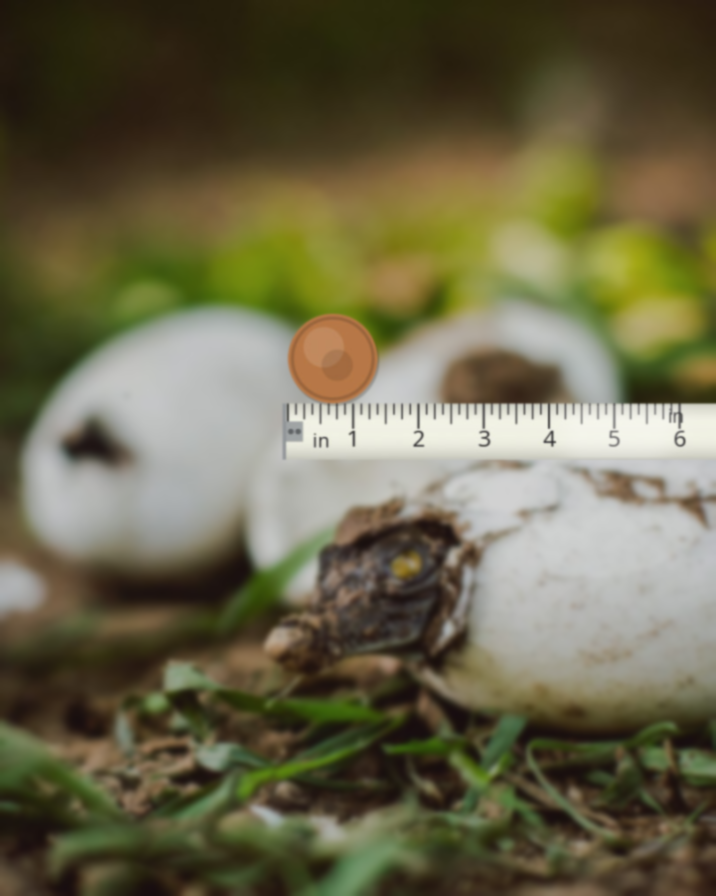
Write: in 1.375
